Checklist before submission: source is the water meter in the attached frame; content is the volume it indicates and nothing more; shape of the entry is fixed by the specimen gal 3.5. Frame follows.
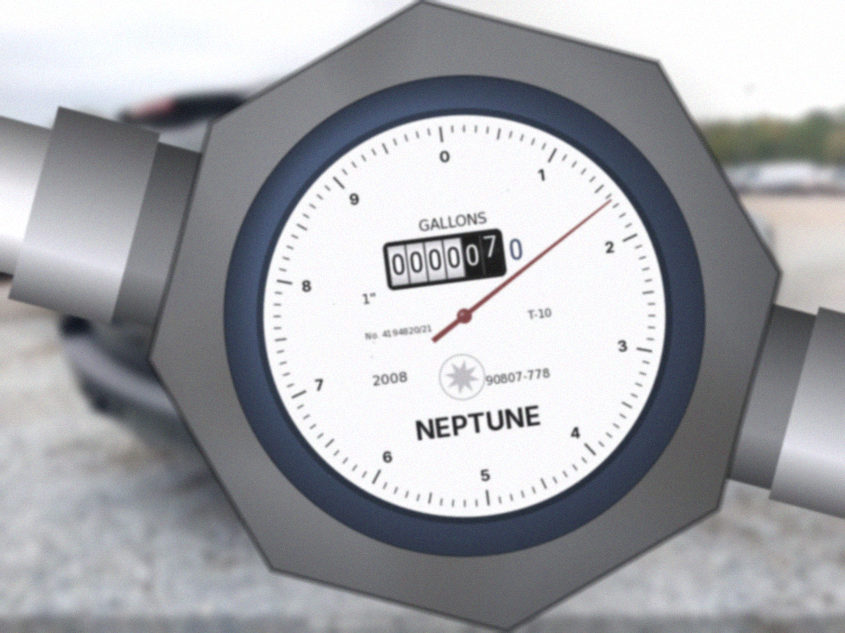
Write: gal 71.6
